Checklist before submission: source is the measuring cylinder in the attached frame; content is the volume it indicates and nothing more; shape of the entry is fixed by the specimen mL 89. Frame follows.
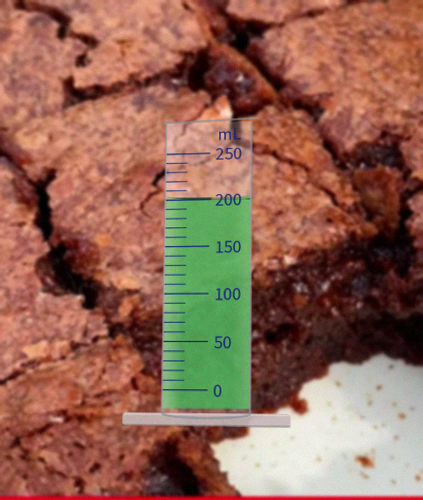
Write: mL 200
